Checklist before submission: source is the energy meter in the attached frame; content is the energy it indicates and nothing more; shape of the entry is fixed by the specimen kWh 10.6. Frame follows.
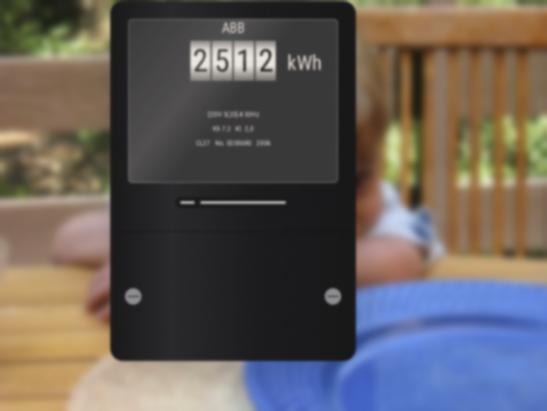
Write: kWh 2512
